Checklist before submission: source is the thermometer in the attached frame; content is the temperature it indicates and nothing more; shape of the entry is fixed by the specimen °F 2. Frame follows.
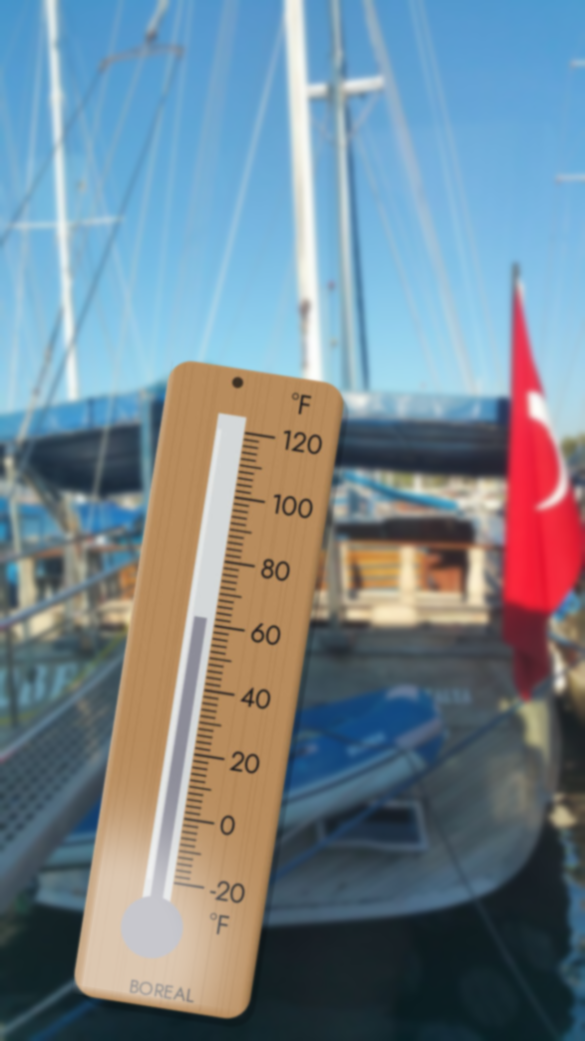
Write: °F 62
